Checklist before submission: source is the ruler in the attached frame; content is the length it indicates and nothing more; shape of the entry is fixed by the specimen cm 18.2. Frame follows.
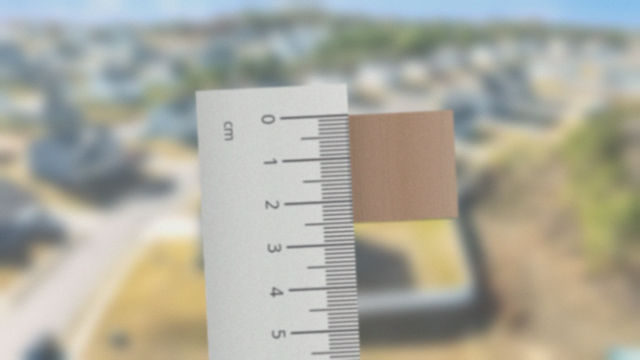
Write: cm 2.5
